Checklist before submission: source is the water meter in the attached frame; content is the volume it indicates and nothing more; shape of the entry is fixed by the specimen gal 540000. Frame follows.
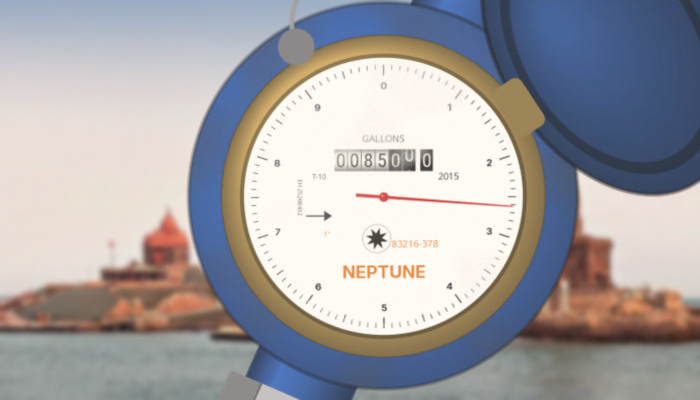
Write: gal 85002.6
